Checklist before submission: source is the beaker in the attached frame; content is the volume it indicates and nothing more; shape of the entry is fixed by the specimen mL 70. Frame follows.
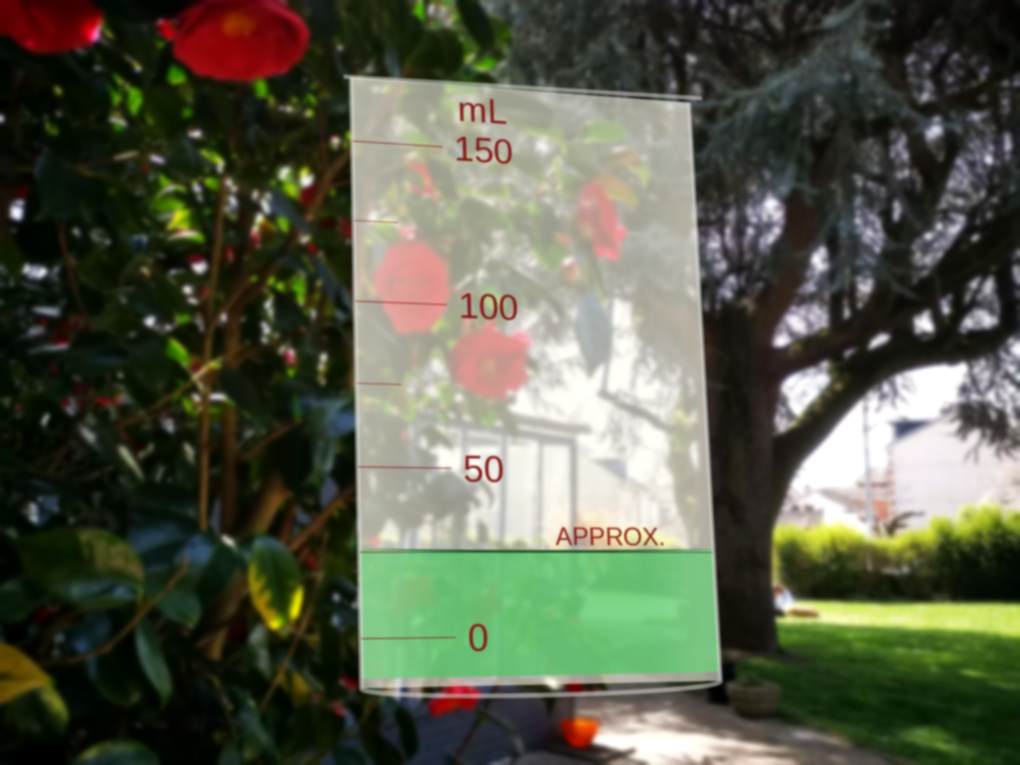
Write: mL 25
